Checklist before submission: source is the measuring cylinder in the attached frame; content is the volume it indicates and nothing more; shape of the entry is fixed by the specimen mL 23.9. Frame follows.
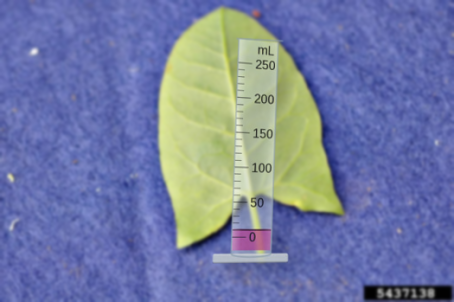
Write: mL 10
